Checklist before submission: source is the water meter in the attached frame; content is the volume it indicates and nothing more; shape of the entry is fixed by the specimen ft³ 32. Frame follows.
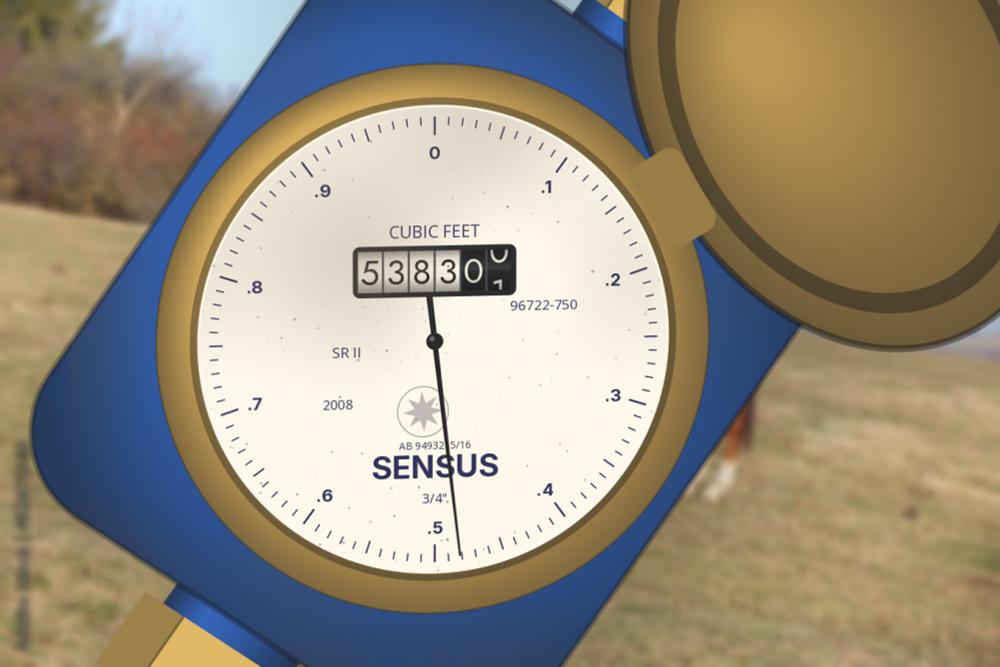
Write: ft³ 538300.48
